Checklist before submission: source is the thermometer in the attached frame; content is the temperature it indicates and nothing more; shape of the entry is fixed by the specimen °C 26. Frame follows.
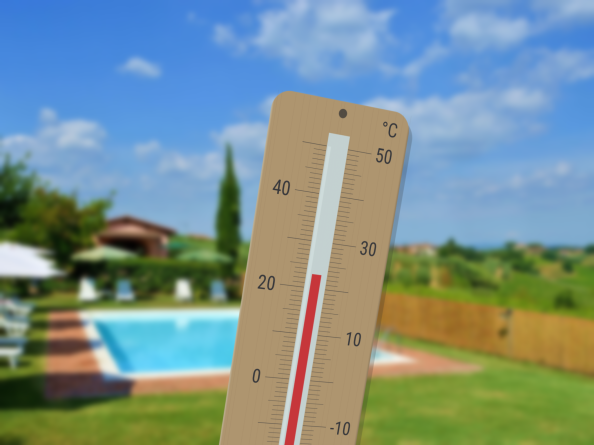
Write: °C 23
